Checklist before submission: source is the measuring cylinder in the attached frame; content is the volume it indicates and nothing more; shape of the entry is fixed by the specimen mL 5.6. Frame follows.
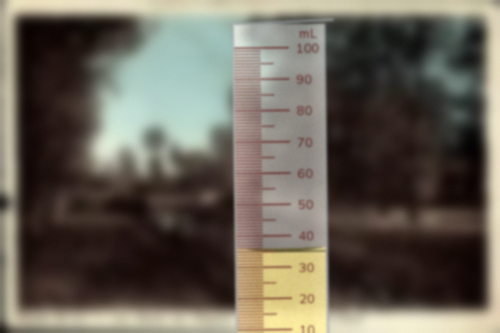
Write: mL 35
